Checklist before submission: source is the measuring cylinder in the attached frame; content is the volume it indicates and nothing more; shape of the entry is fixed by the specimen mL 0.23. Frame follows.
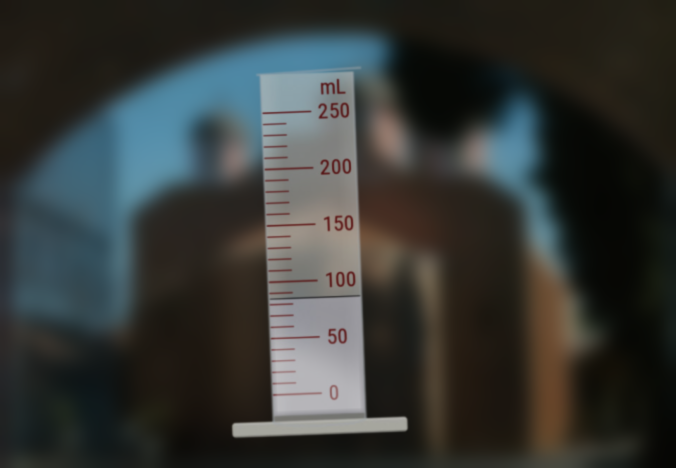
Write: mL 85
